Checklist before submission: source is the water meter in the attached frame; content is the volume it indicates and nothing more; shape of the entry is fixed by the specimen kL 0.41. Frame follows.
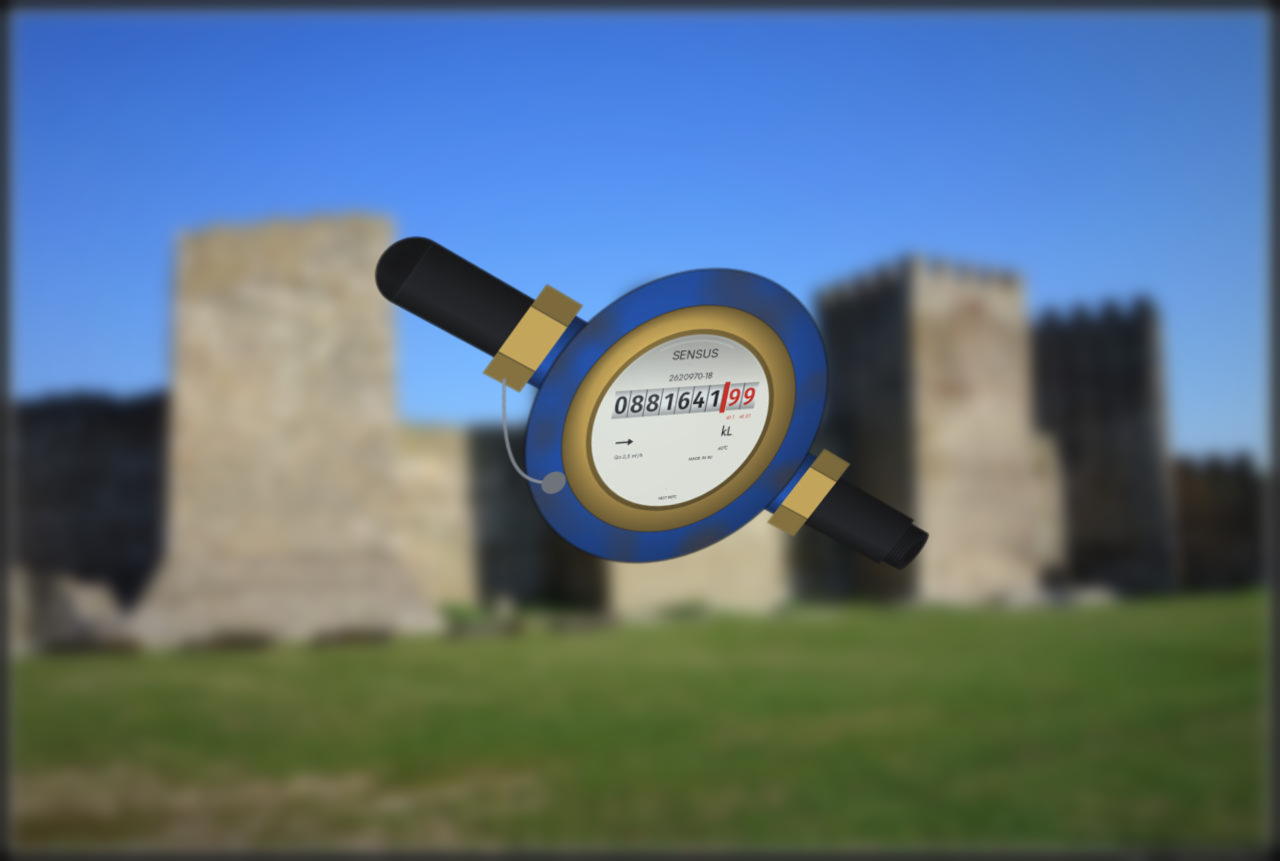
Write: kL 881641.99
